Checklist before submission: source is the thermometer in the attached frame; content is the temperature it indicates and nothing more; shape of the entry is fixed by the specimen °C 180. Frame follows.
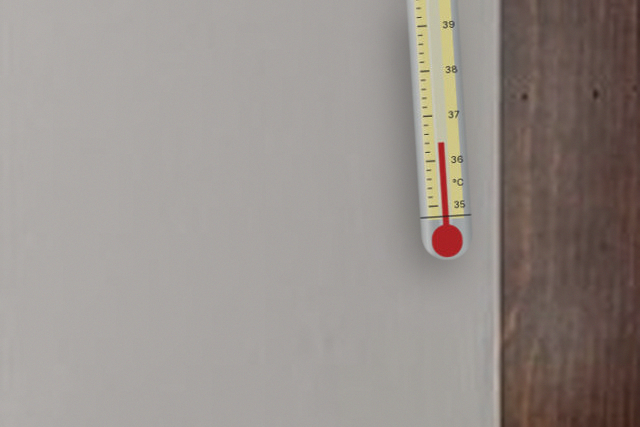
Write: °C 36.4
